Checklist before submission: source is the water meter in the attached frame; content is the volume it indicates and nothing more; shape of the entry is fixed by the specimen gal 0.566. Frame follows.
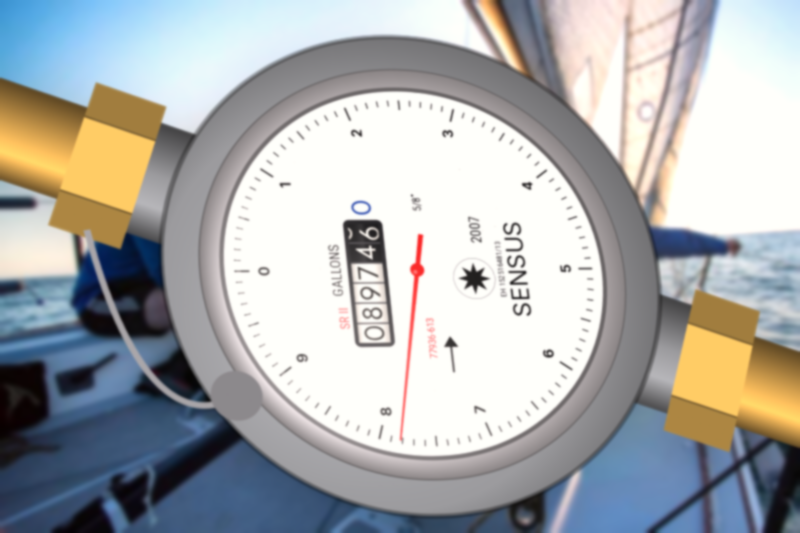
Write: gal 897457.8
